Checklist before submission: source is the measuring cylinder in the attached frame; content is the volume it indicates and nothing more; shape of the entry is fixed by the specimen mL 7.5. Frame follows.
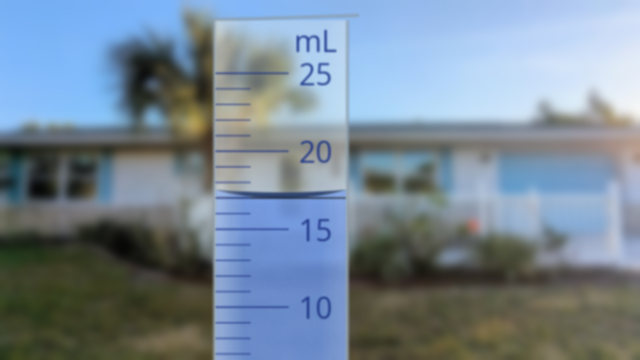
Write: mL 17
